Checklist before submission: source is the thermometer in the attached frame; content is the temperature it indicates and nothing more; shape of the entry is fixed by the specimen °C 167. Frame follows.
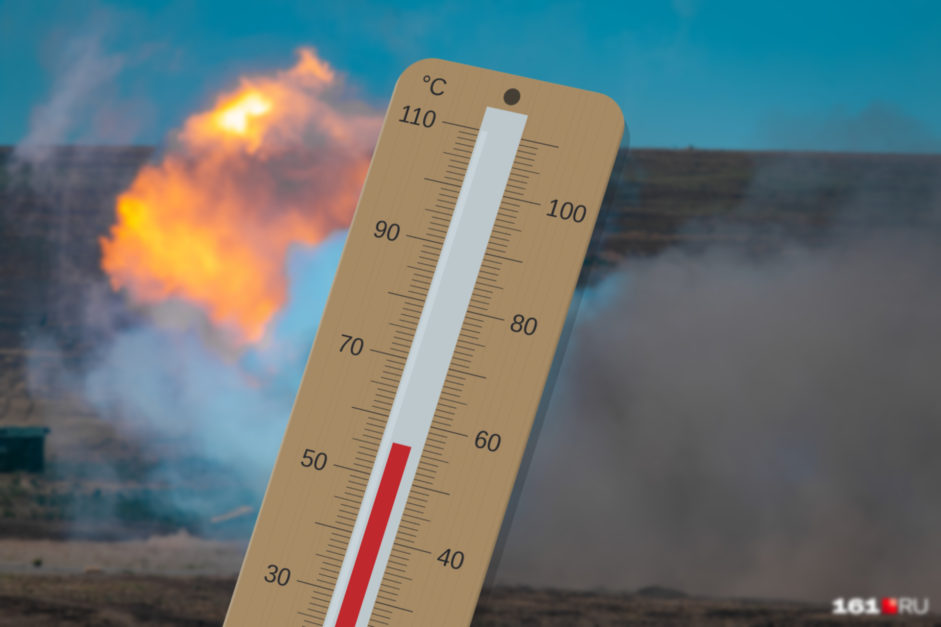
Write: °C 56
